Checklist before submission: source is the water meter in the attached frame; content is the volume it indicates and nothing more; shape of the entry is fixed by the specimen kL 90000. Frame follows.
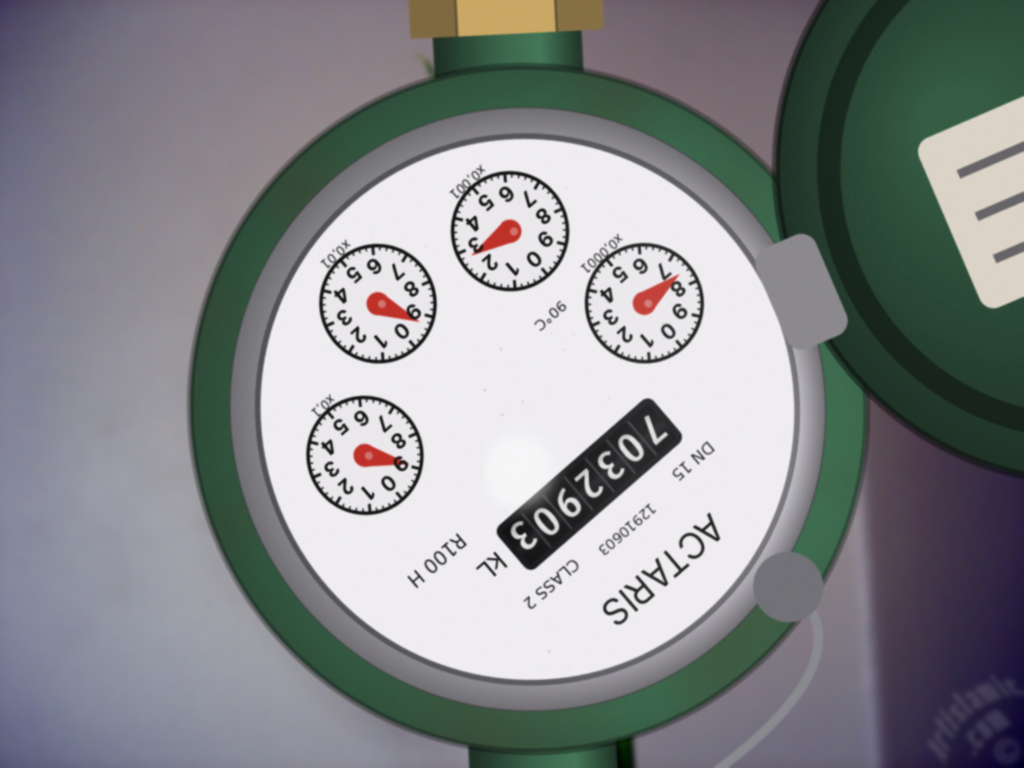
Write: kL 7032902.8927
